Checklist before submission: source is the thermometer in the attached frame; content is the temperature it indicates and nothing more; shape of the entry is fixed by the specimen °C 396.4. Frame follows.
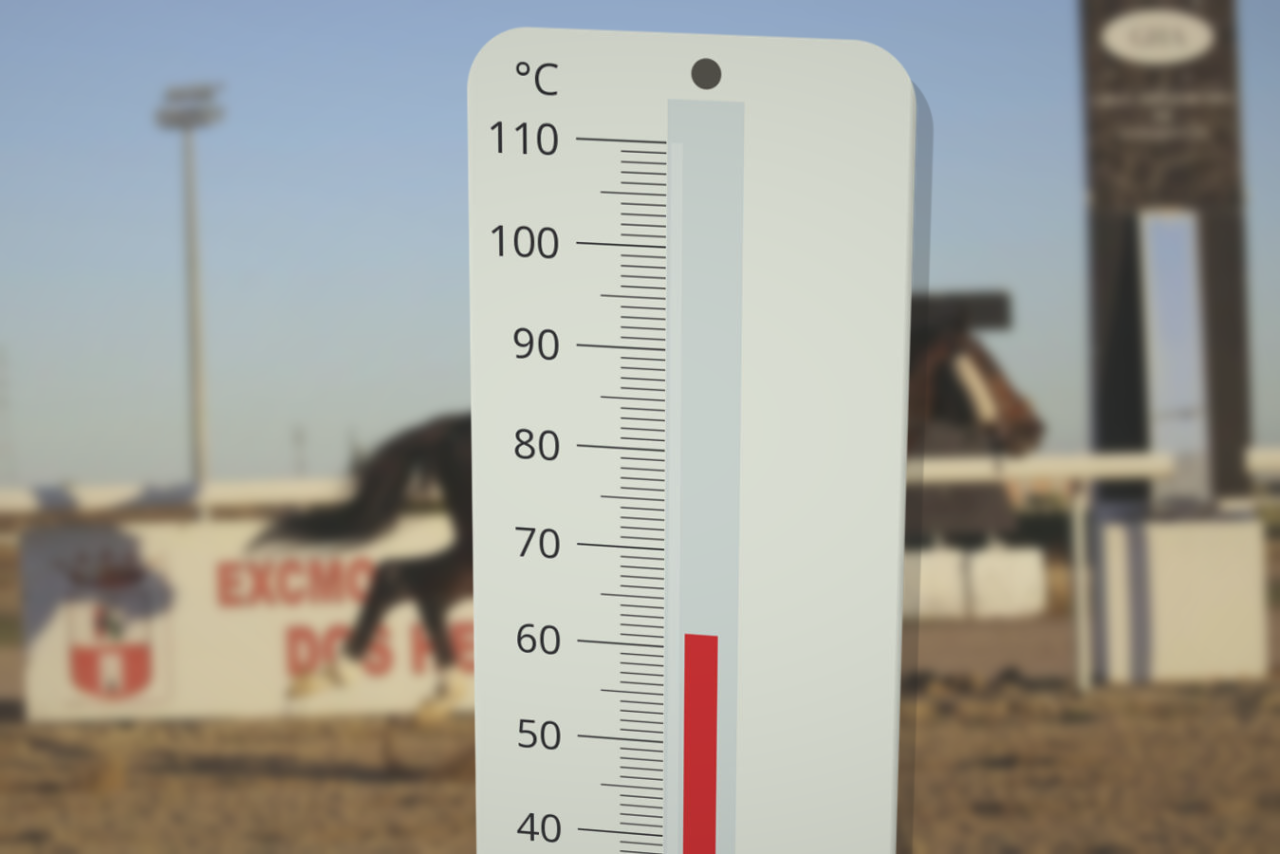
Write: °C 61.5
